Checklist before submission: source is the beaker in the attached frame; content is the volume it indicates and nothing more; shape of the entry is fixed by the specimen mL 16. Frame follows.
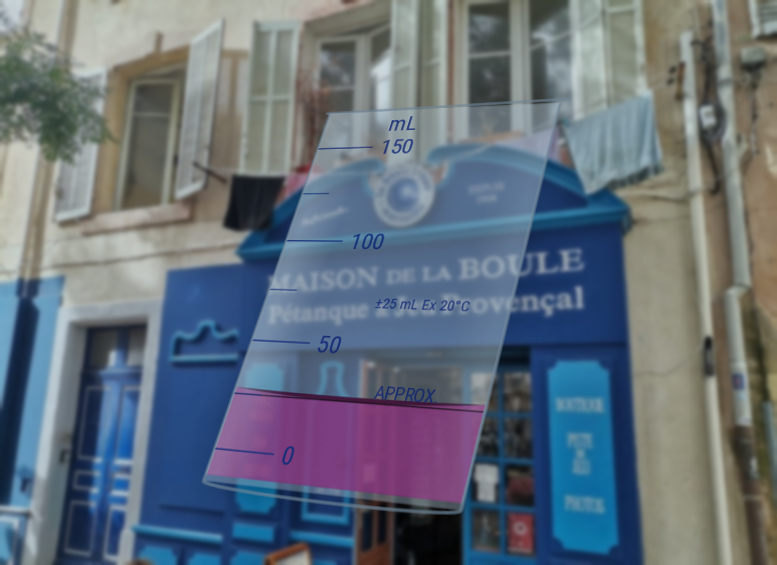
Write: mL 25
